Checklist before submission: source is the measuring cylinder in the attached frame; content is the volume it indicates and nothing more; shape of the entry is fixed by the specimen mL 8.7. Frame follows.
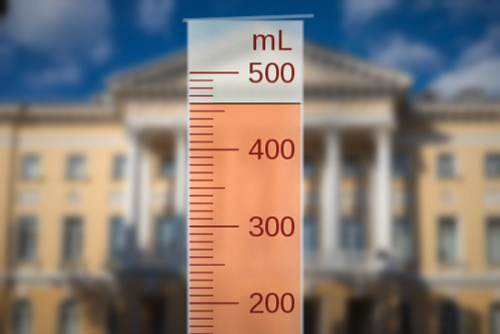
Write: mL 460
